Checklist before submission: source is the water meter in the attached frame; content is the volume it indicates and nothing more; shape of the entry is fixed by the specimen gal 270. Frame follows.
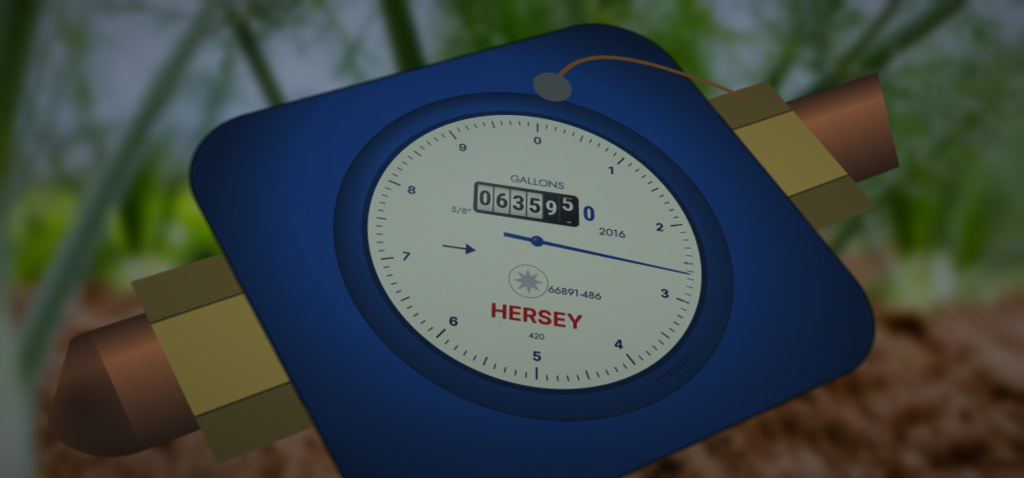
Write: gal 635952.6
